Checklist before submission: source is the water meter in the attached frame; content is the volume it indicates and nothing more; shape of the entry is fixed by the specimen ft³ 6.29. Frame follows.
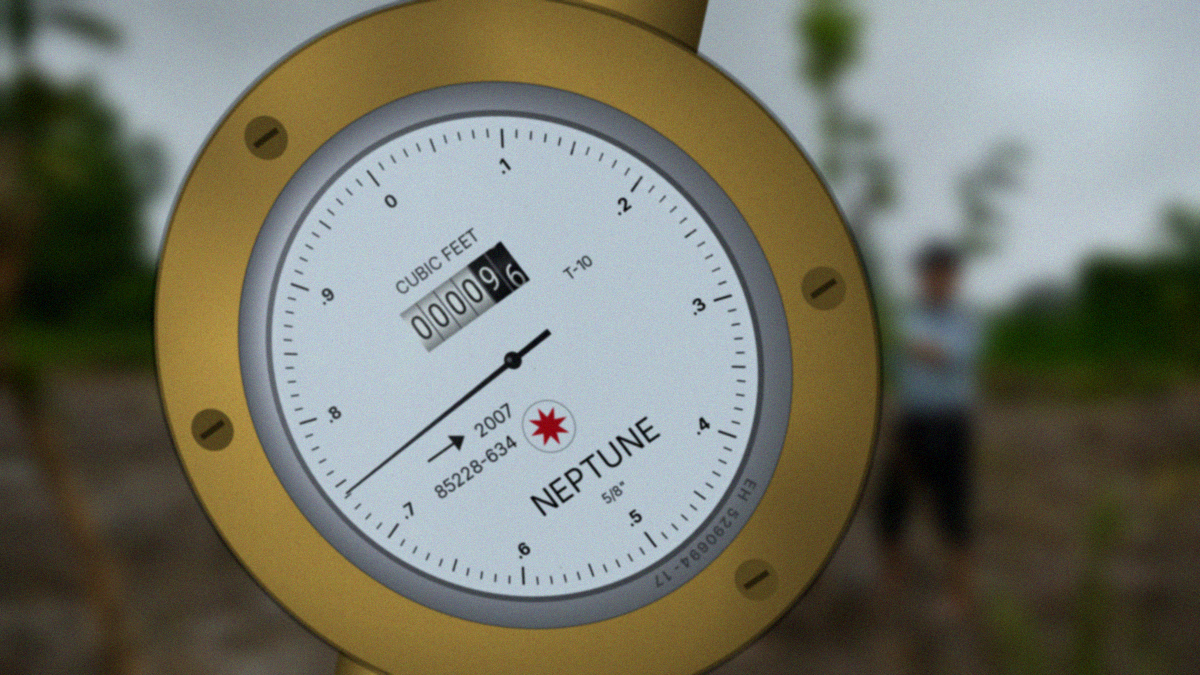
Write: ft³ 95.74
